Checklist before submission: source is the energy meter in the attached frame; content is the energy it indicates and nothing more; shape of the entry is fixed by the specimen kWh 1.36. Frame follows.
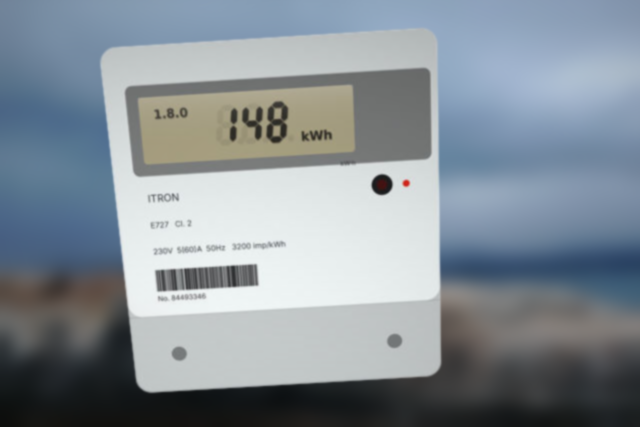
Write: kWh 148
